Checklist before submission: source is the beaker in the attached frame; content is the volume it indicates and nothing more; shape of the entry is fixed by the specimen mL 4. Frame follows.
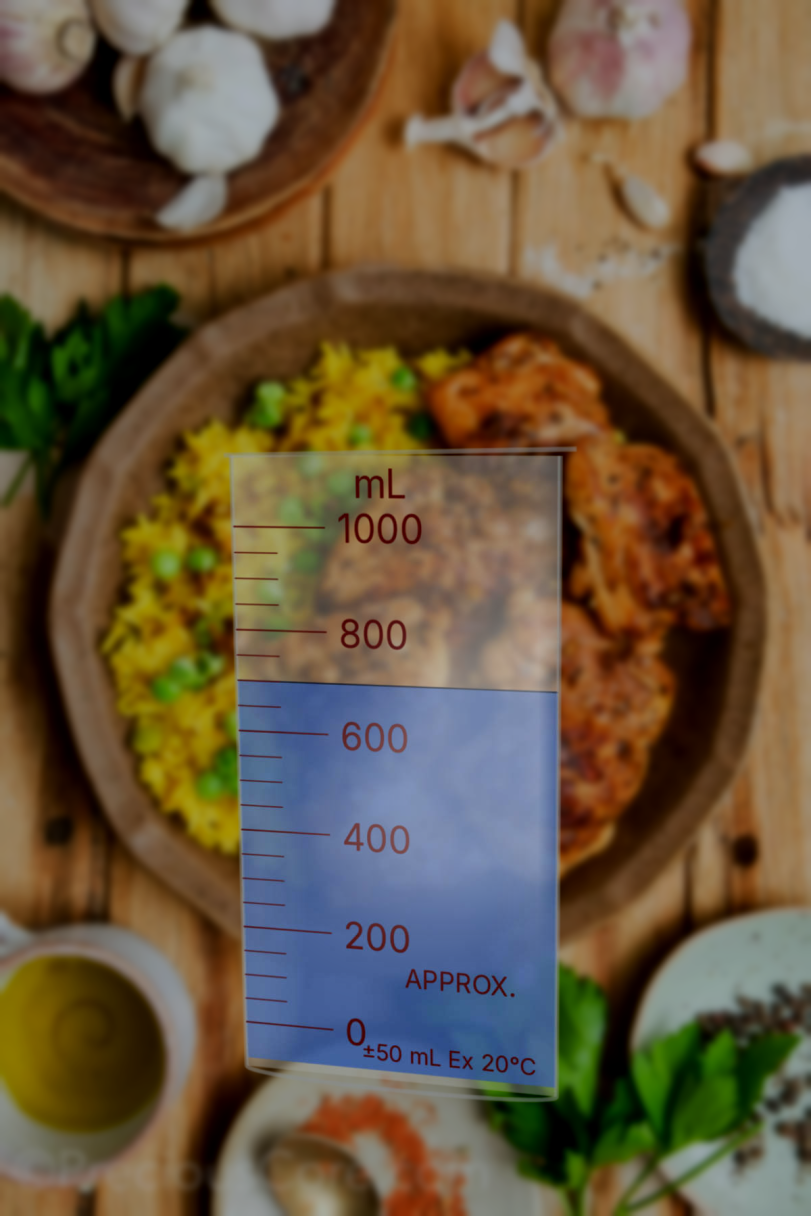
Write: mL 700
